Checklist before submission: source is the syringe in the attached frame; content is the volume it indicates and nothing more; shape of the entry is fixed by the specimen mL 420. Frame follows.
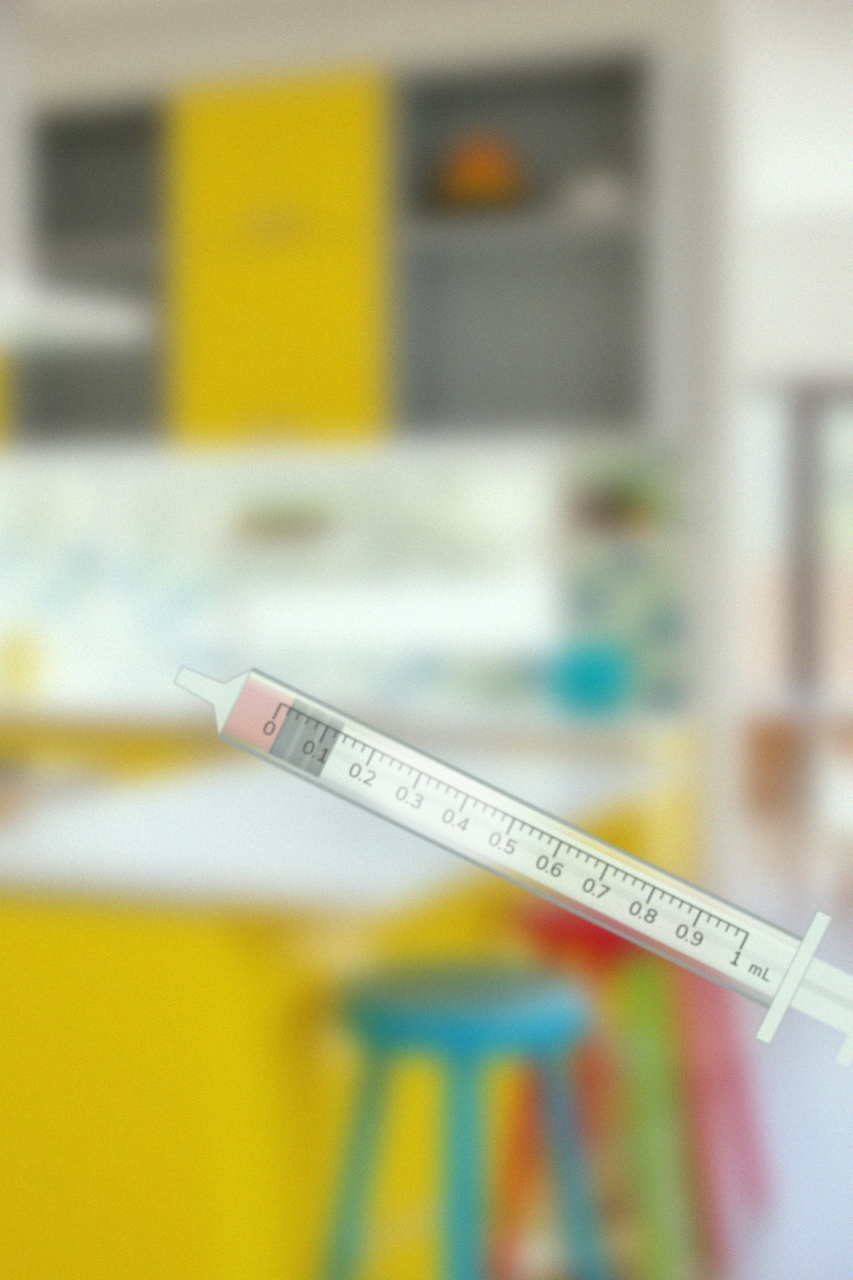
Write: mL 0.02
